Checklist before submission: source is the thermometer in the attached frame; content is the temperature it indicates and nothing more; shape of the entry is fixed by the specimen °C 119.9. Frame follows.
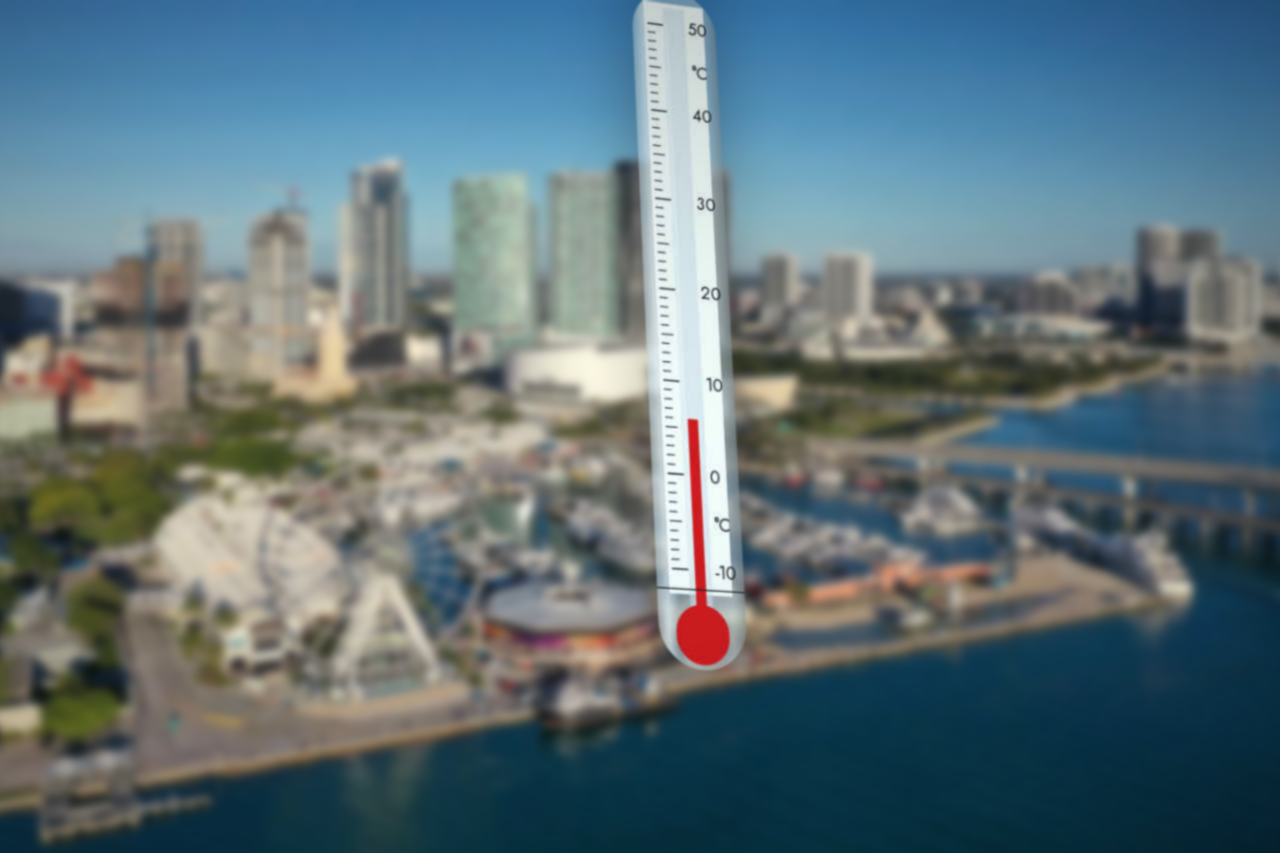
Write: °C 6
